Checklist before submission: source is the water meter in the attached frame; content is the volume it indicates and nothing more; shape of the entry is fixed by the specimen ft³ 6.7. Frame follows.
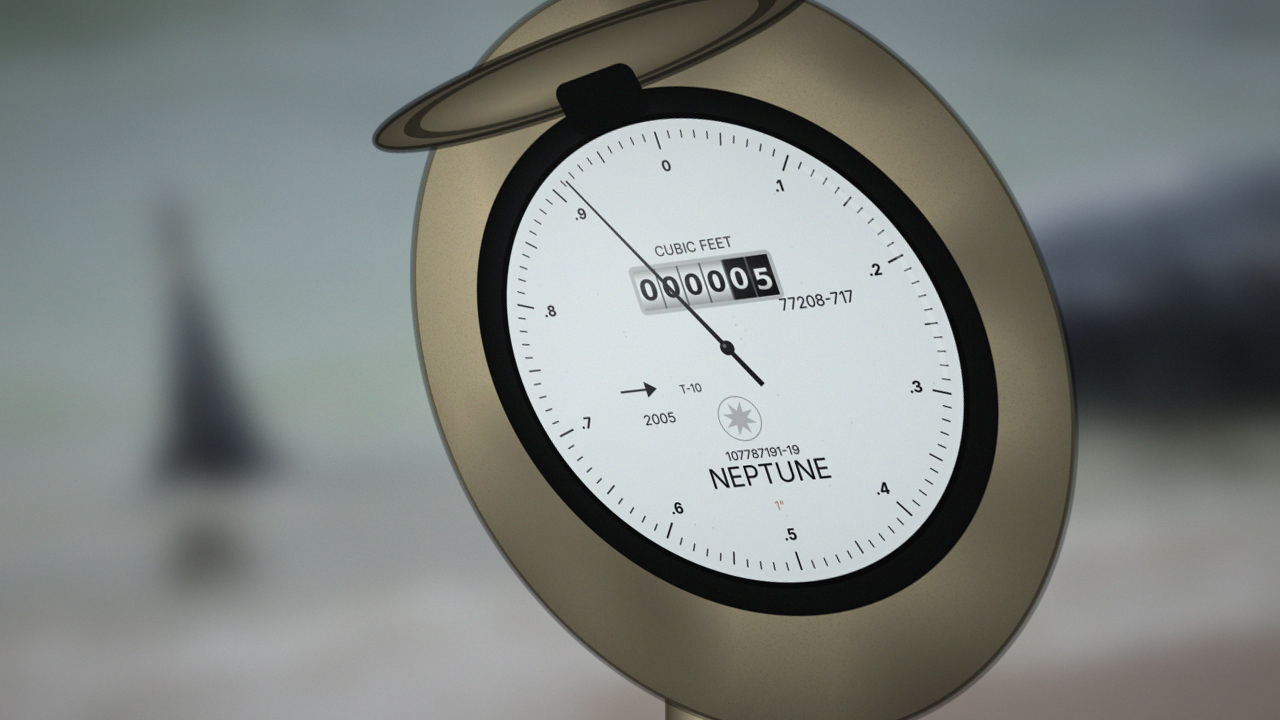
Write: ft³ 4.91
